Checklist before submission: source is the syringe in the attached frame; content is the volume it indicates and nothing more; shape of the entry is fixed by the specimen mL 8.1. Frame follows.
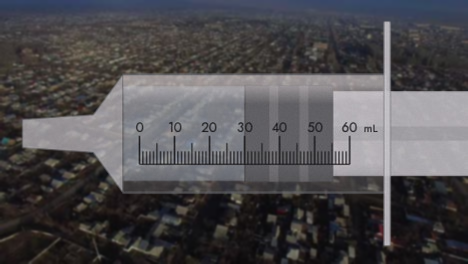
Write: mL 30
